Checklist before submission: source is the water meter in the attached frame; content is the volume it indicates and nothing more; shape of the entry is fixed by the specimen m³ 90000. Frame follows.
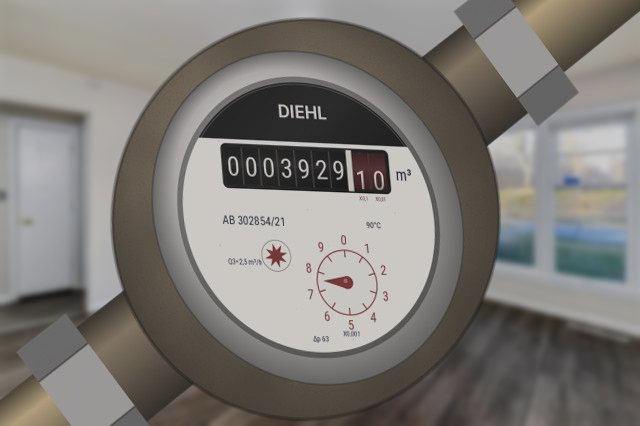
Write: m³ 3929.097
